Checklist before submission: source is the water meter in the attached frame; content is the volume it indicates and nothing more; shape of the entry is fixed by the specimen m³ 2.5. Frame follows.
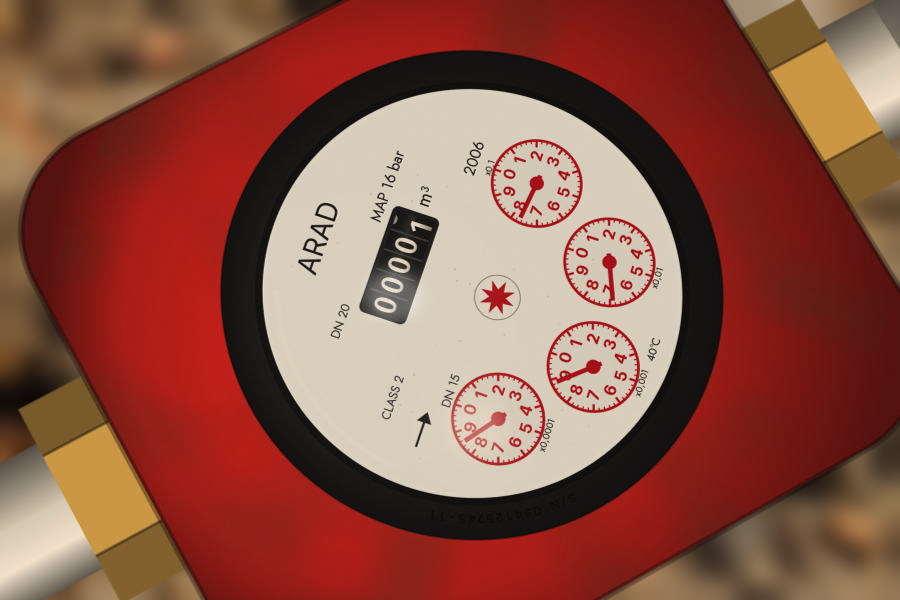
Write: m³ 0.7688
